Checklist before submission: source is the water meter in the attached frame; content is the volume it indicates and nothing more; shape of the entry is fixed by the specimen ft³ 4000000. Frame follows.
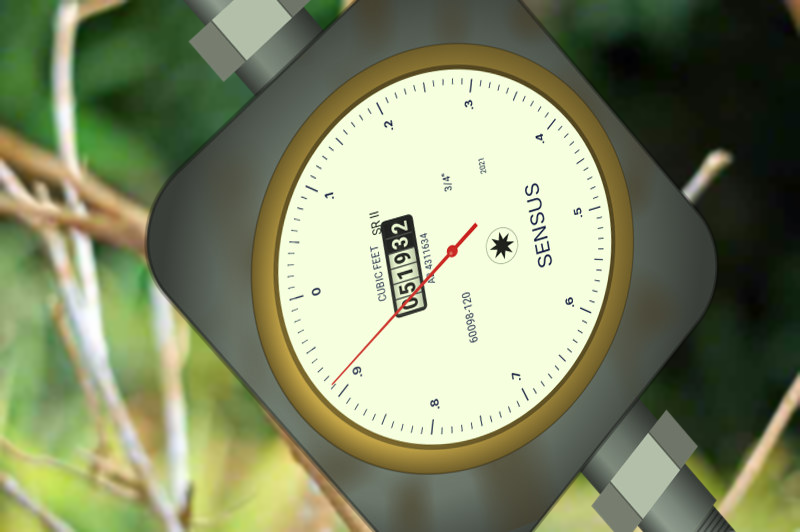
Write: ft³ 51931.91
